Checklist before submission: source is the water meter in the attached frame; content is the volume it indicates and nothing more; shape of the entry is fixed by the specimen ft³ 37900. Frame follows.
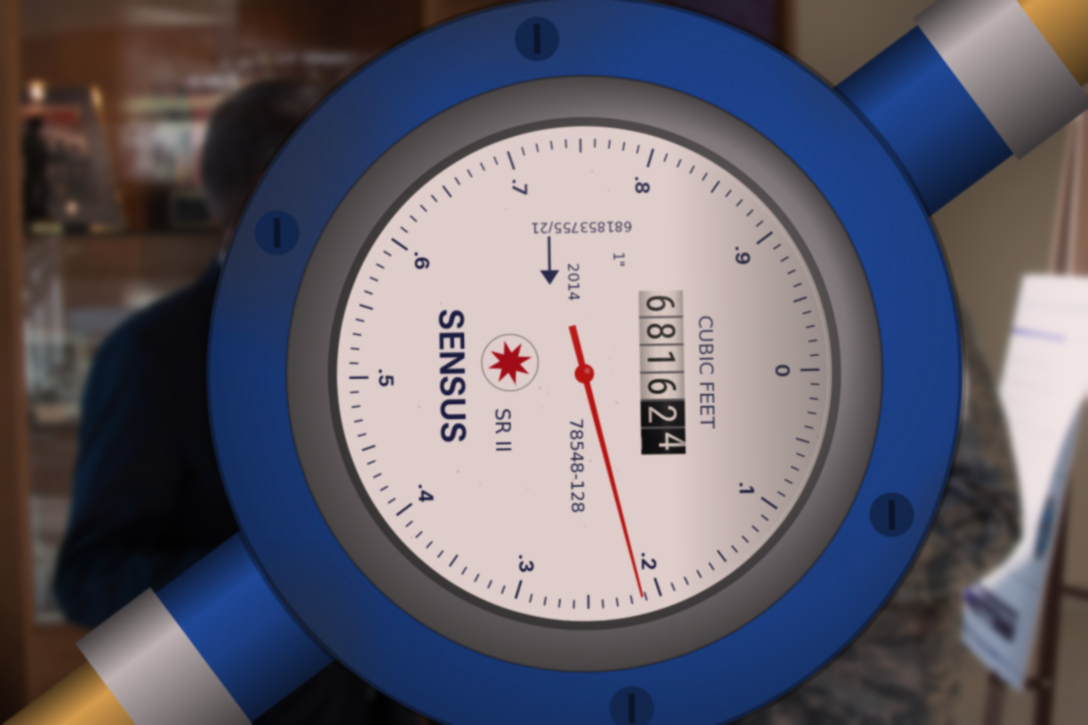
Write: ft³ 681624.21
